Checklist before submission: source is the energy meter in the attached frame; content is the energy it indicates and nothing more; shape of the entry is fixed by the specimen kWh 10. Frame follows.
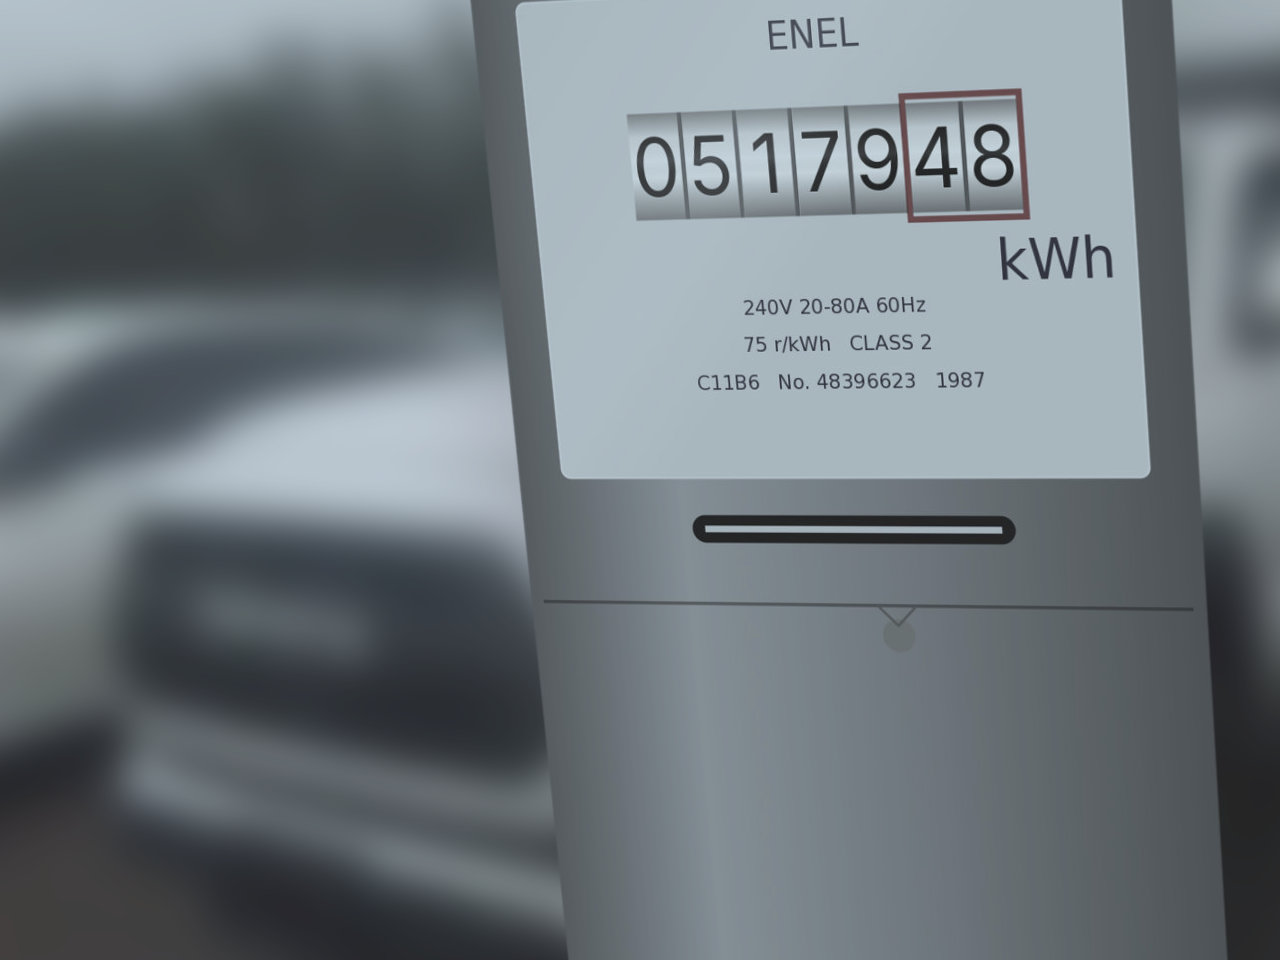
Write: kWh 5179.48
